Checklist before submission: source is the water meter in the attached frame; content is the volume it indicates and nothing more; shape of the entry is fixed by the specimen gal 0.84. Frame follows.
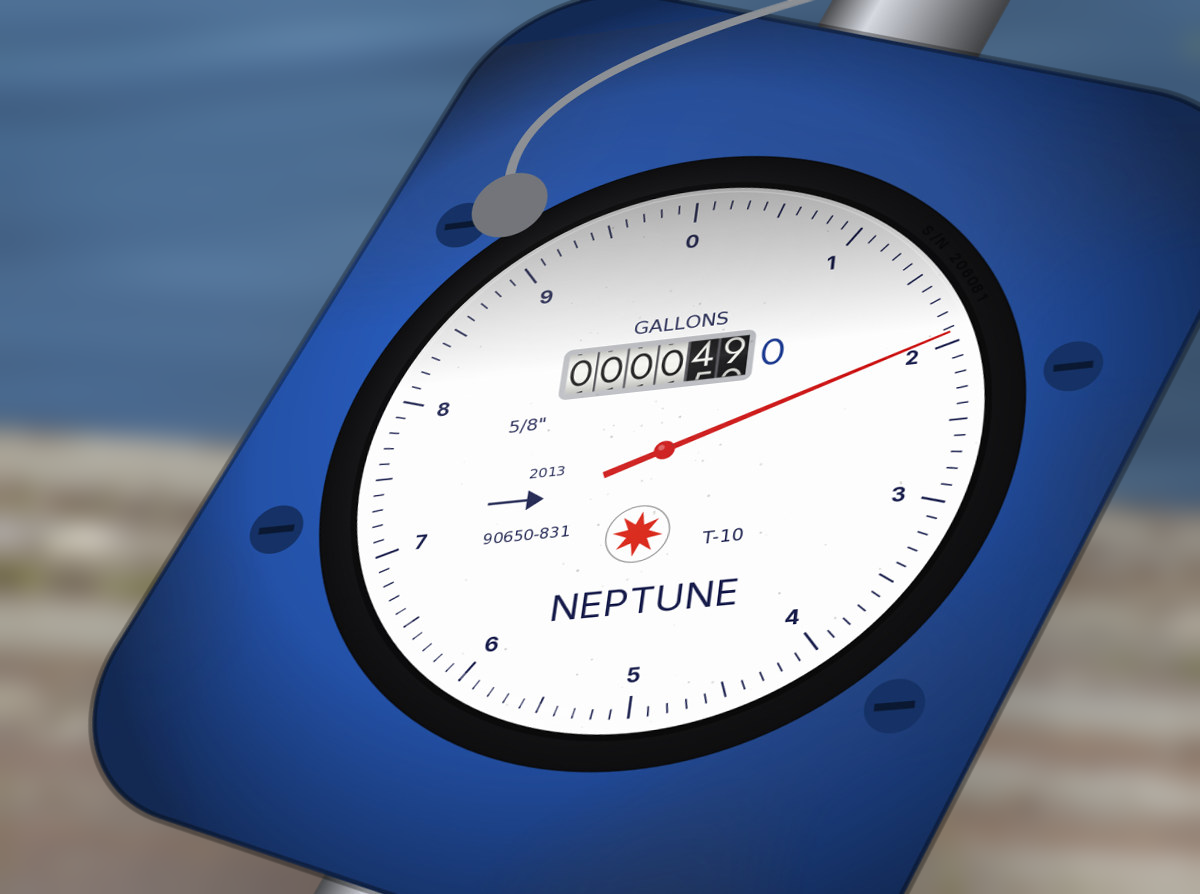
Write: gal 491.9
